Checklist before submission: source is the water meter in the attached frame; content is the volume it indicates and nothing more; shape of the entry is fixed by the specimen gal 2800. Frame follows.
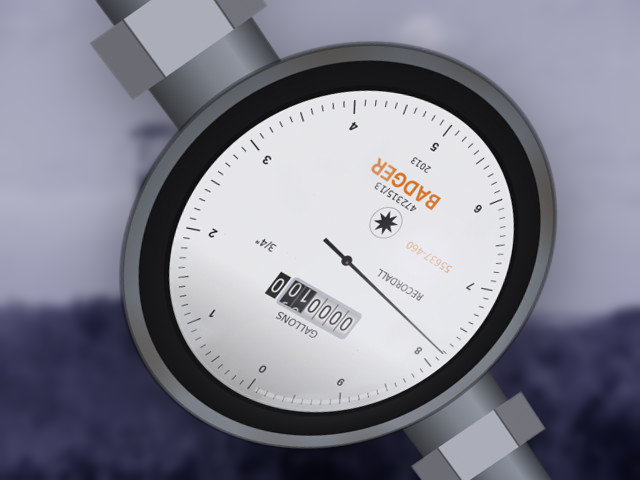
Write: gal 97.8
